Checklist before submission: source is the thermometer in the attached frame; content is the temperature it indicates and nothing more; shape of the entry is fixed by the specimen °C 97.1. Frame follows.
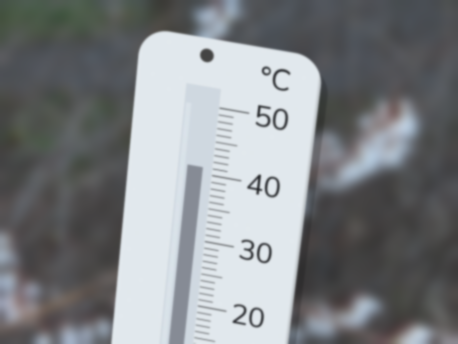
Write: °C 41
